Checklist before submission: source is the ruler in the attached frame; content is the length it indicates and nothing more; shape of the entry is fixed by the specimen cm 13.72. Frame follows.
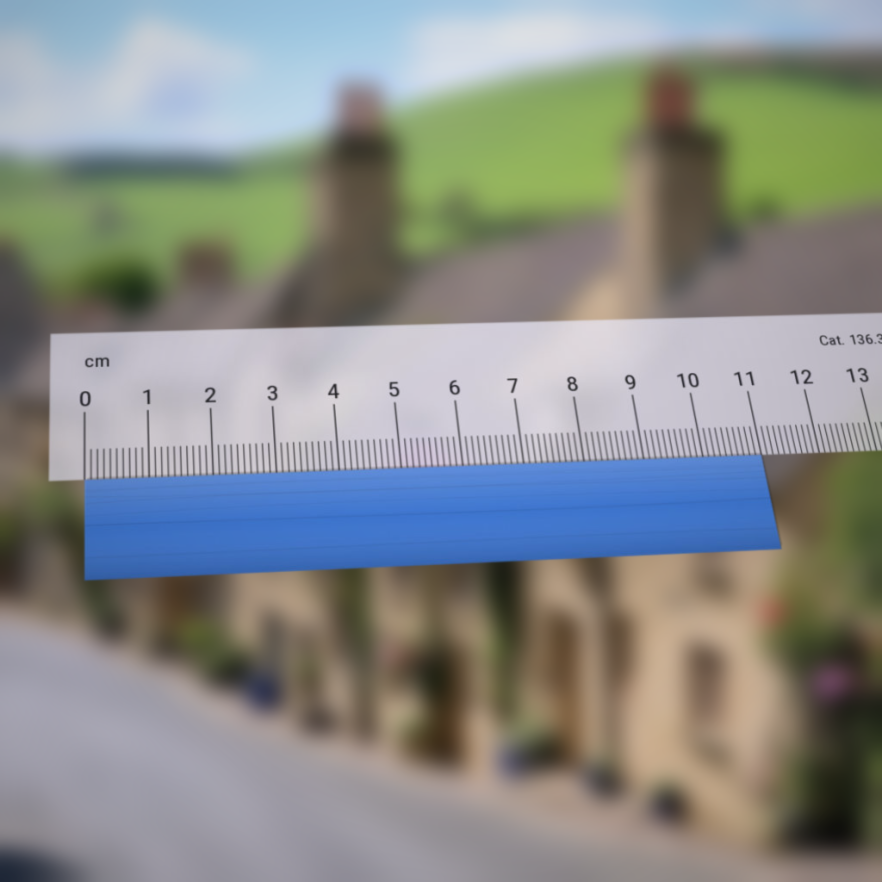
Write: cm 11
